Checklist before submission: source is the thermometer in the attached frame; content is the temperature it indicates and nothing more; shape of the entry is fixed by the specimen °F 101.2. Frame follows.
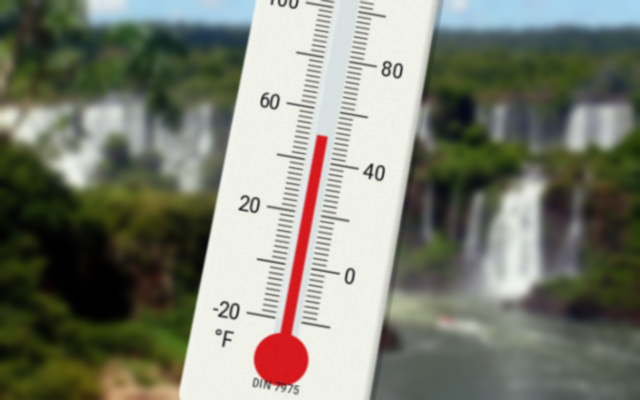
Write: °F 50
